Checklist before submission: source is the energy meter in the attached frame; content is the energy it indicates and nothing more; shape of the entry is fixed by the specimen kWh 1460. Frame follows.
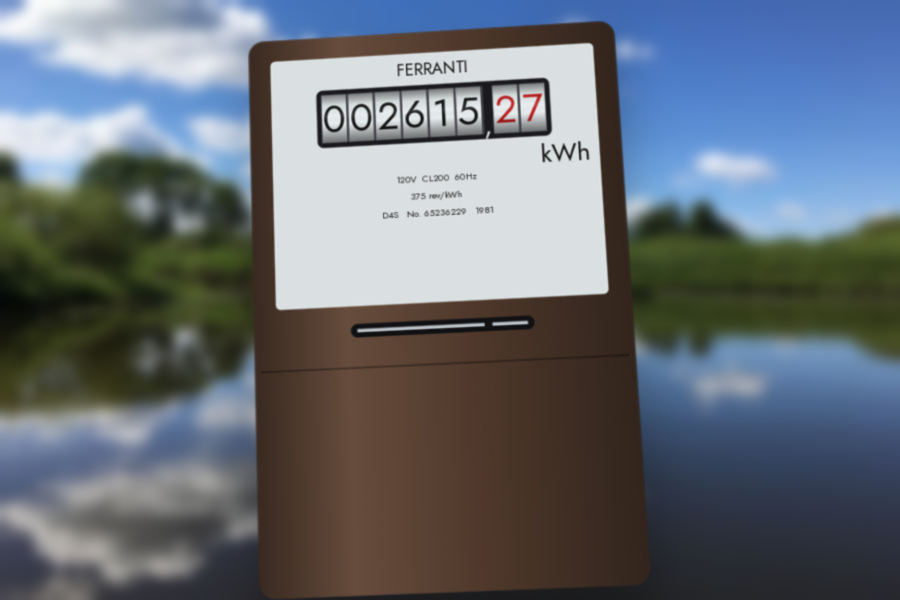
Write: kWh 2615.27
